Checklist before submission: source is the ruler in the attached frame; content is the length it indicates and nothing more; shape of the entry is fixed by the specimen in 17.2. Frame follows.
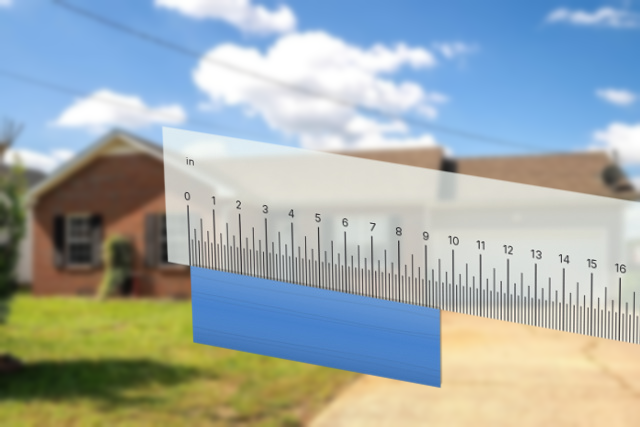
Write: in 9.5
